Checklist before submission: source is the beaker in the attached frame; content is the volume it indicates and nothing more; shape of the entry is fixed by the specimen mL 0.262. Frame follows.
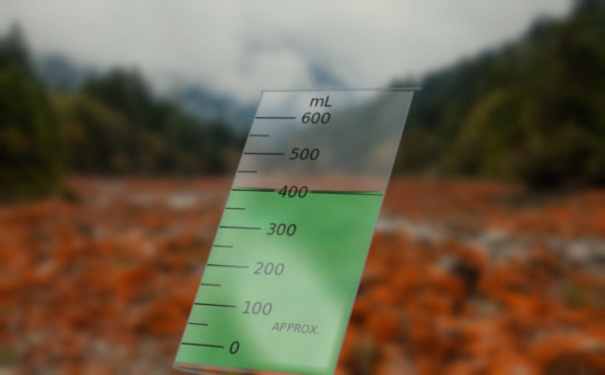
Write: mL 400
